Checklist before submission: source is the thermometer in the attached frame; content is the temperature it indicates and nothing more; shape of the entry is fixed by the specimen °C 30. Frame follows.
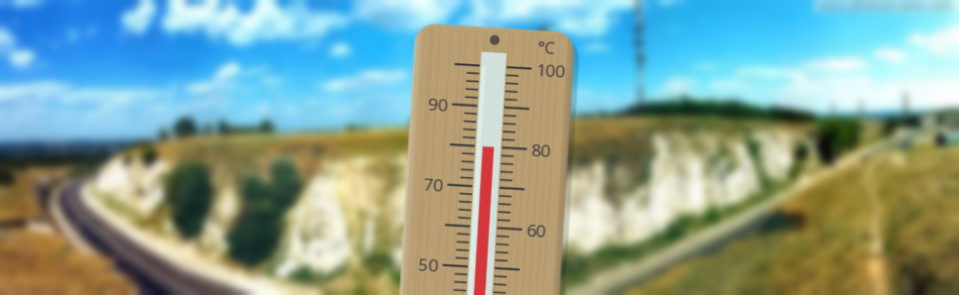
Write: °C 80
